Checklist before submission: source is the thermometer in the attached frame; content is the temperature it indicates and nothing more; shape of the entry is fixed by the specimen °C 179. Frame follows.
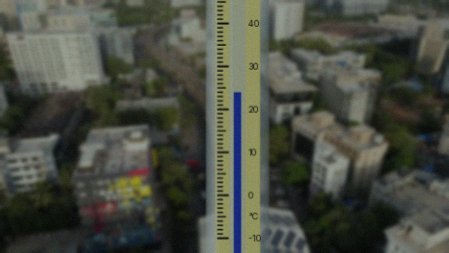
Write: °C 24
